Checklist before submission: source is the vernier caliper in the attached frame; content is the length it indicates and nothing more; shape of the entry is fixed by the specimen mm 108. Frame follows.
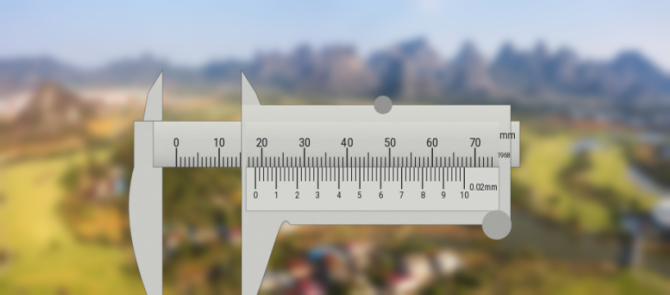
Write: mm 18.5
